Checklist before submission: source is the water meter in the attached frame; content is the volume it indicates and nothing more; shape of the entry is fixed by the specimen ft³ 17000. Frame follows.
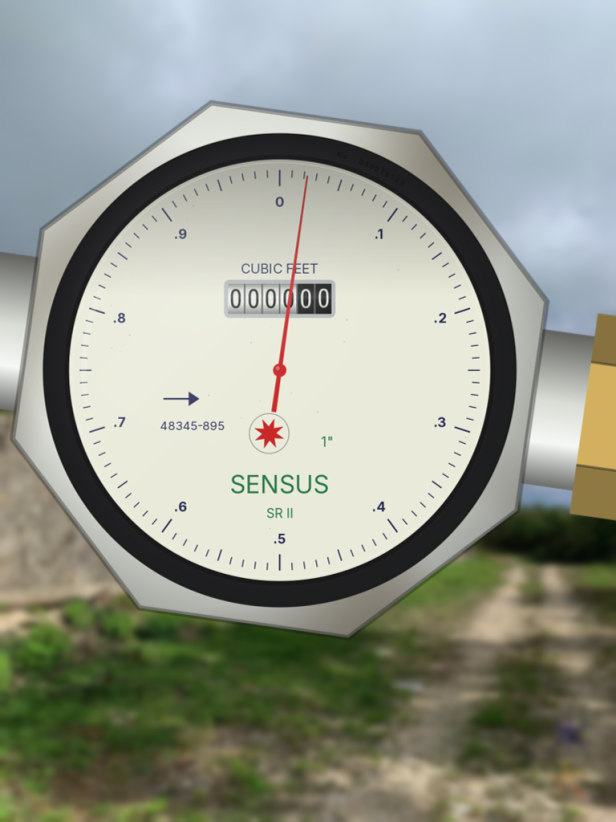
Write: ft³ 0.02
